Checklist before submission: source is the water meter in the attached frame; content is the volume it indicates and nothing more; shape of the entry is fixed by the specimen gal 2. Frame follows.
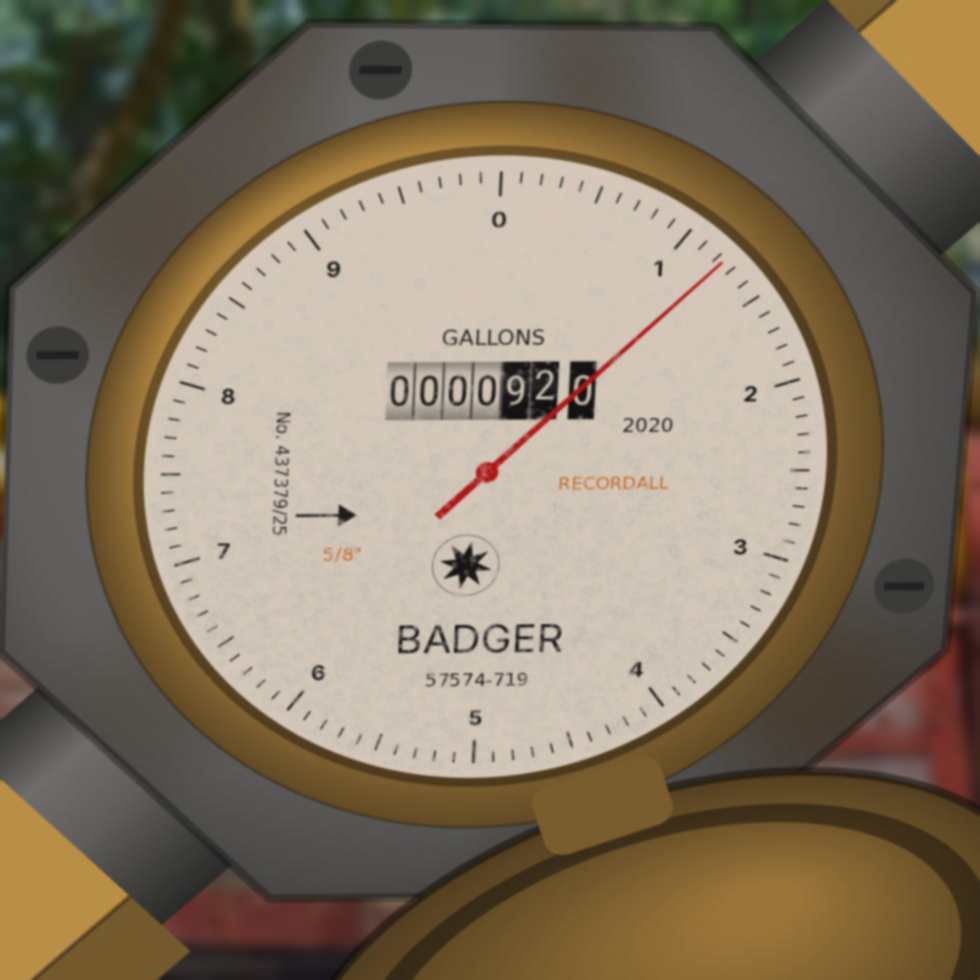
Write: gal 921.2
